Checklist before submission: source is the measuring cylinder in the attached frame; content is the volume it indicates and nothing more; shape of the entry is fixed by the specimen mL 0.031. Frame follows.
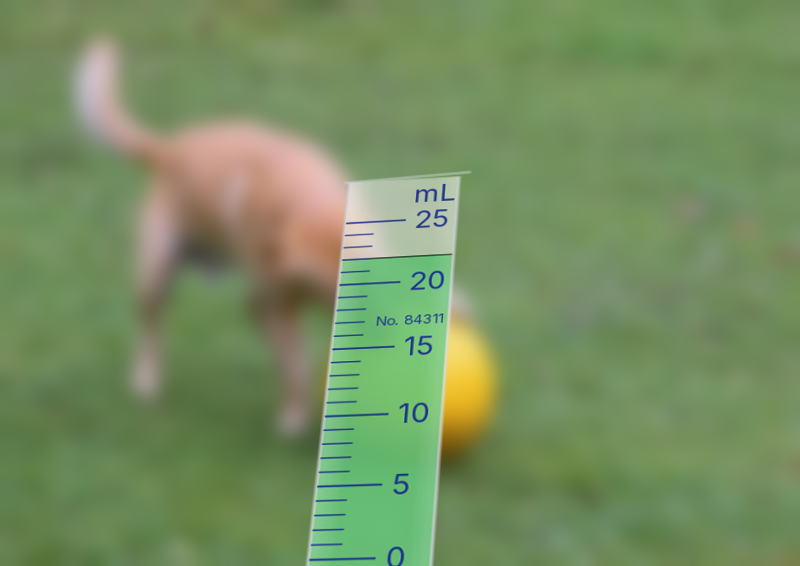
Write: mL 22
